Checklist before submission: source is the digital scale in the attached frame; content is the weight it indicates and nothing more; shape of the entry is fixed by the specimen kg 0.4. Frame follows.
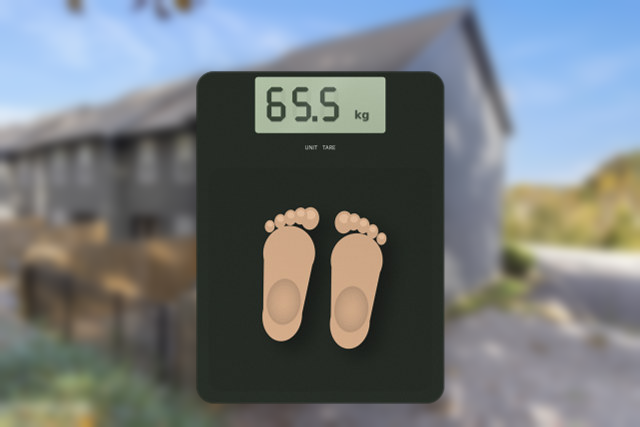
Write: kg 65.5
